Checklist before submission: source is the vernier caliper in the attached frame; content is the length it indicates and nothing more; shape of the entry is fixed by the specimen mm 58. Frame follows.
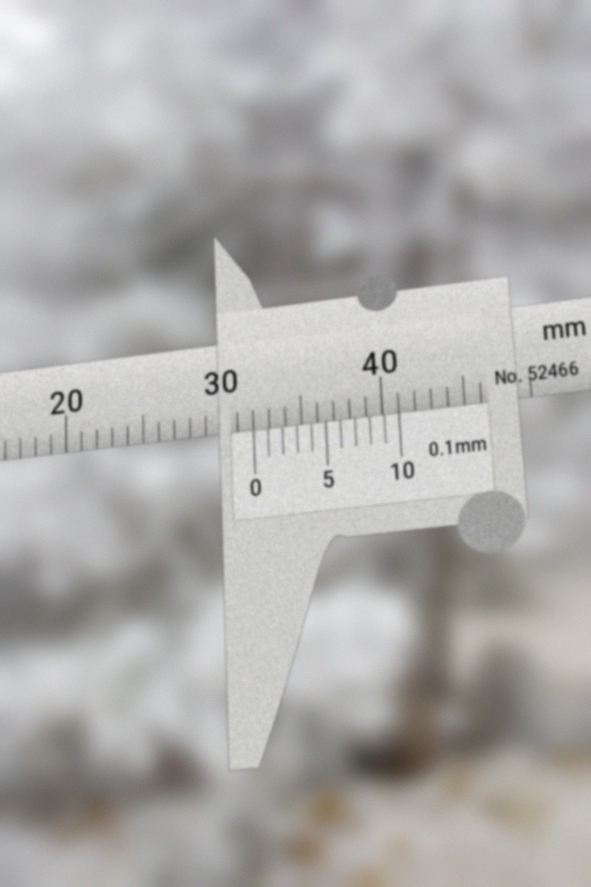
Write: mm 32.0
